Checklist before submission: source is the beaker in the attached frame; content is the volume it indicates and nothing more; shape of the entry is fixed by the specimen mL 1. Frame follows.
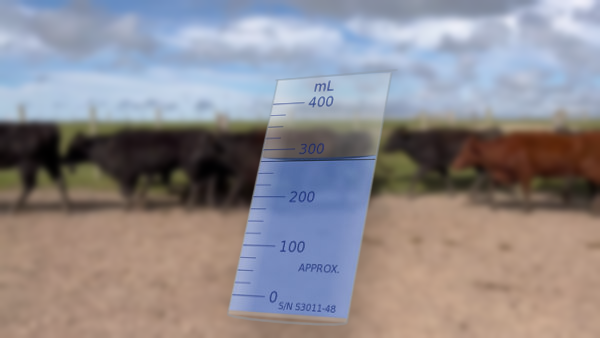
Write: mL 275
